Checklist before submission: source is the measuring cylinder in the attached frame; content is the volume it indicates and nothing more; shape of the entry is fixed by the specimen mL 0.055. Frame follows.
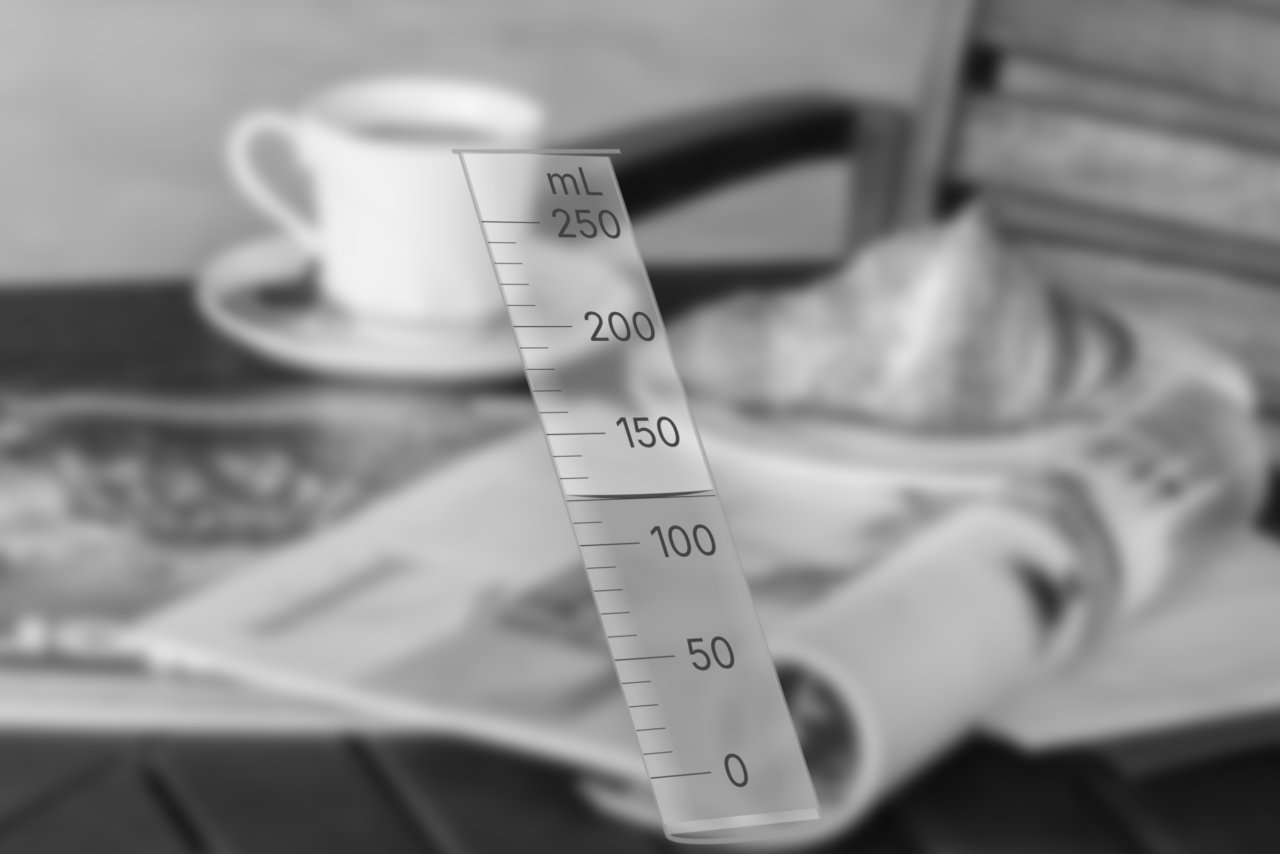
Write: mL 120
